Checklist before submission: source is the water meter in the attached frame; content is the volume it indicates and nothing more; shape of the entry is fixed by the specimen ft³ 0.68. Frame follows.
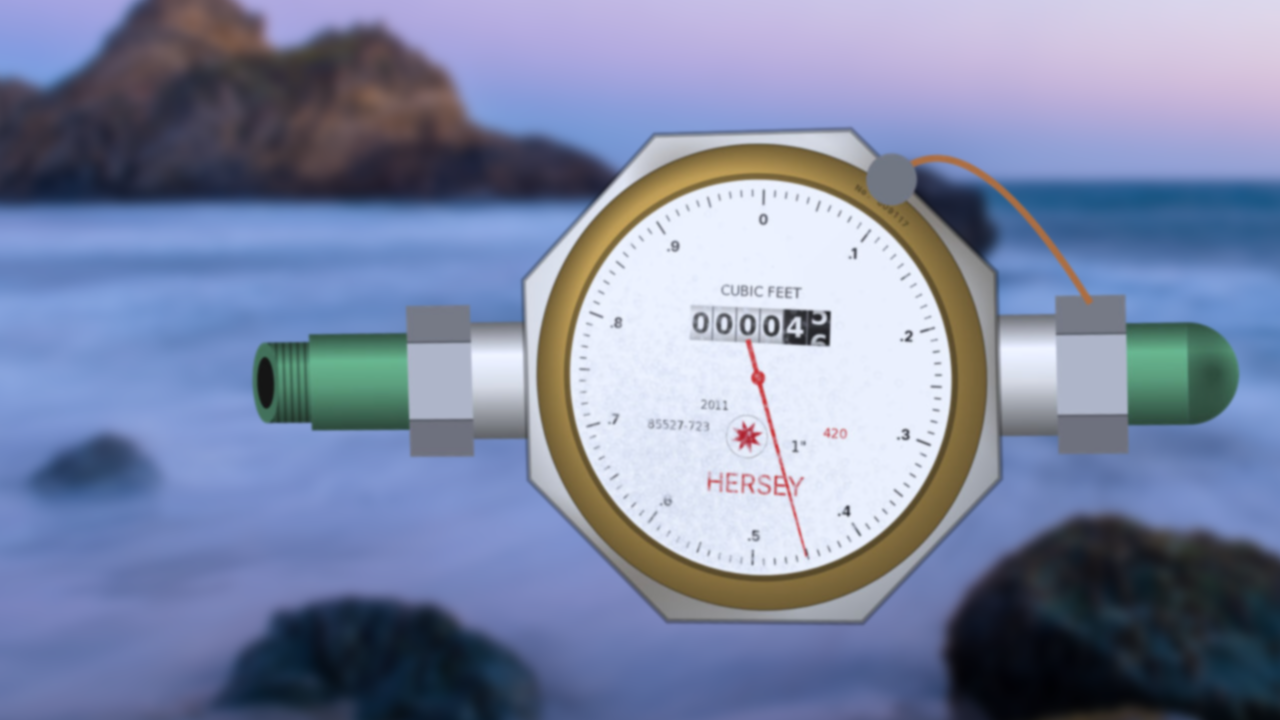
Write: ft³ 45.45
